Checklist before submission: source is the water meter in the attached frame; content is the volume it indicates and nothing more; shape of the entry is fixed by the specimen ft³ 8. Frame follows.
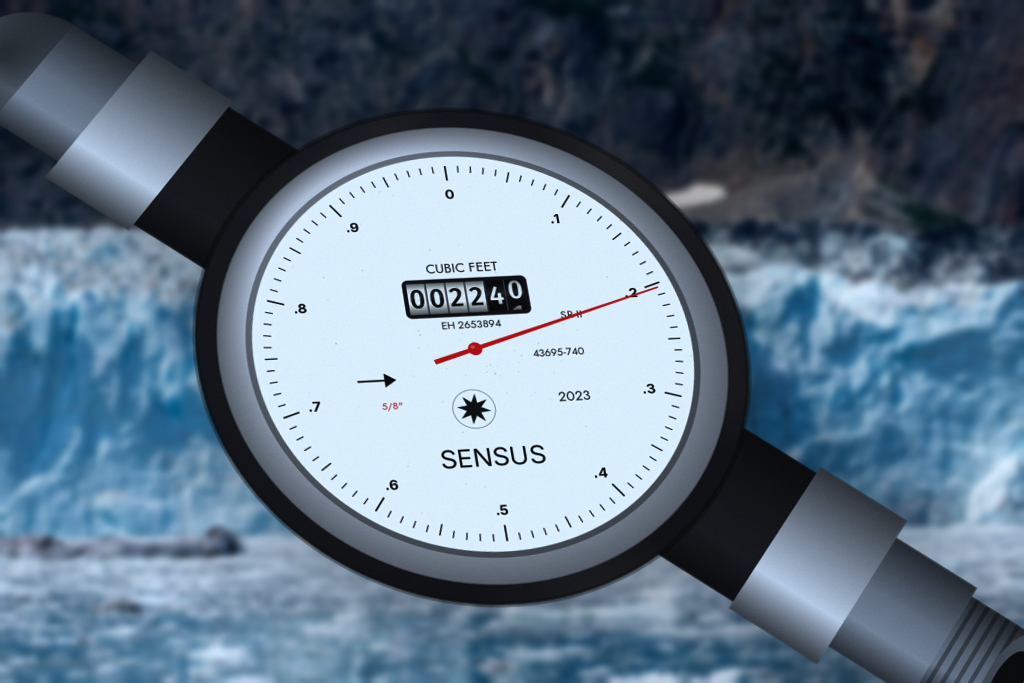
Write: ft³ 2240.20
